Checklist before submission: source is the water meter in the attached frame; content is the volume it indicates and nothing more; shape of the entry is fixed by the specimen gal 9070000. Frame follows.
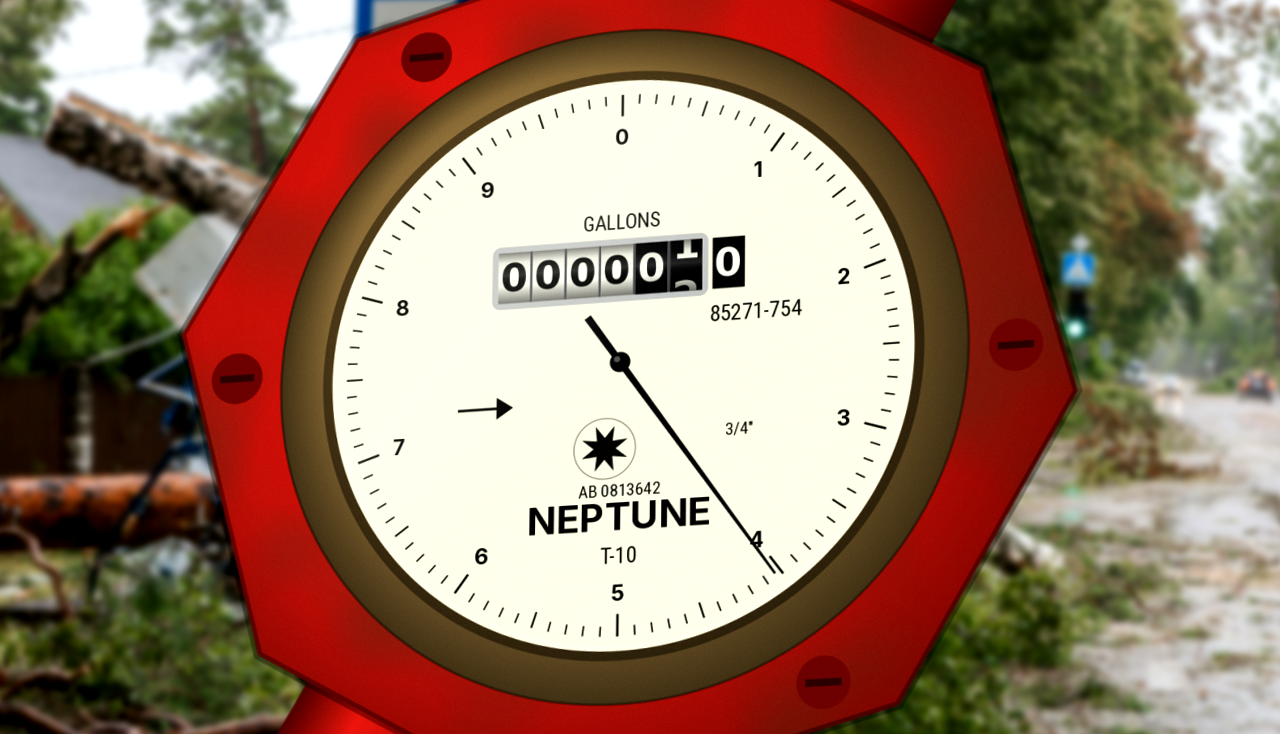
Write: gal 14.0
